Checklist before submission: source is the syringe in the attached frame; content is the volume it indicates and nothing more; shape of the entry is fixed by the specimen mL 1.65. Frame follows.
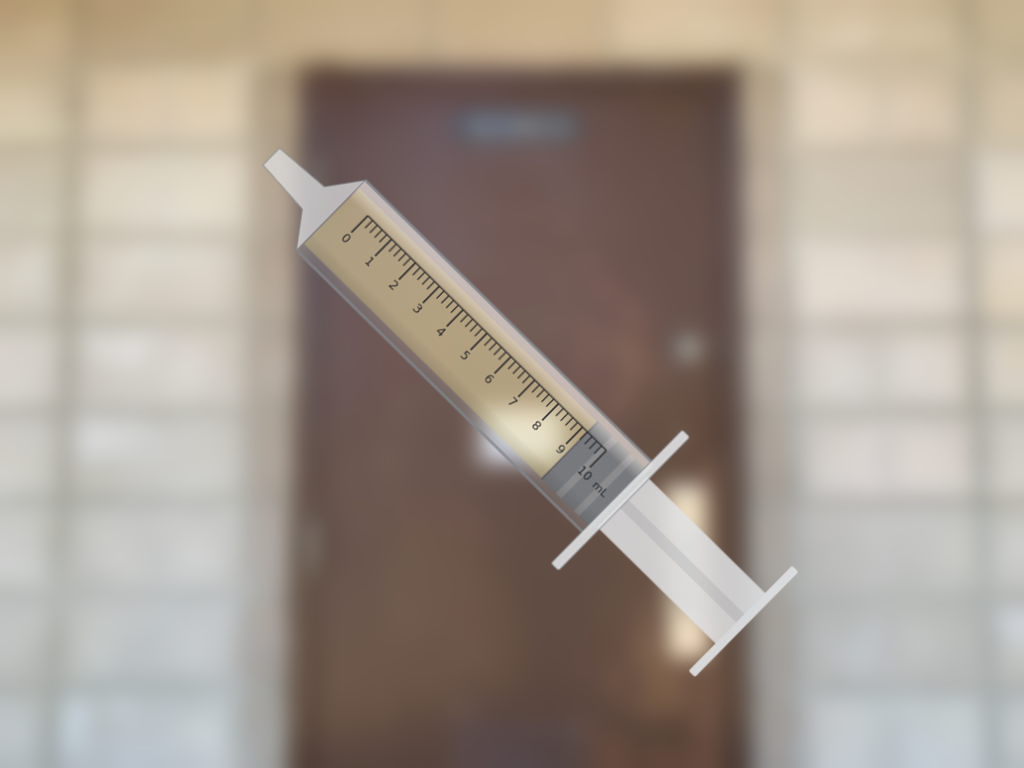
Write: mL 9.2
